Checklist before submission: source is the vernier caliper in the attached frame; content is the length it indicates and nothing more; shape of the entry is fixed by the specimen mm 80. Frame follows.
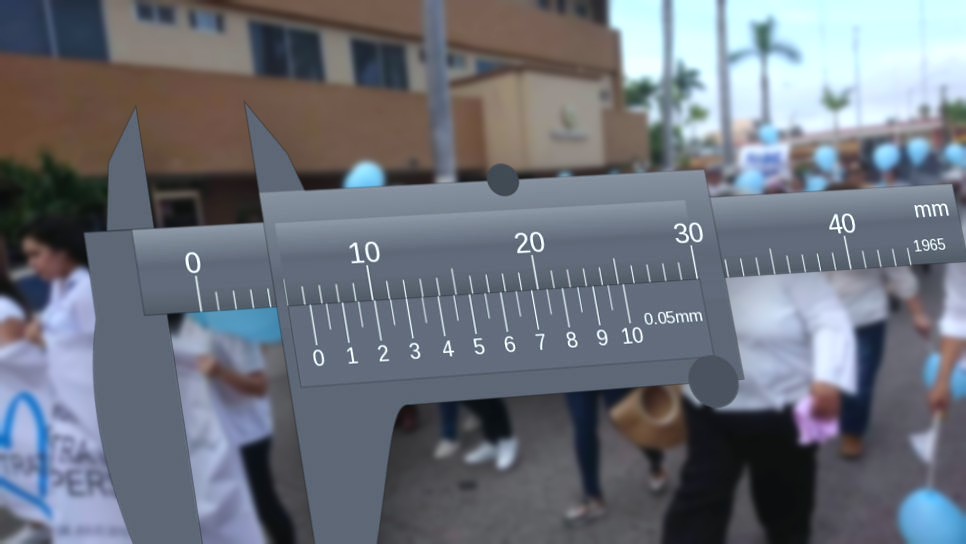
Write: mm 6.3
